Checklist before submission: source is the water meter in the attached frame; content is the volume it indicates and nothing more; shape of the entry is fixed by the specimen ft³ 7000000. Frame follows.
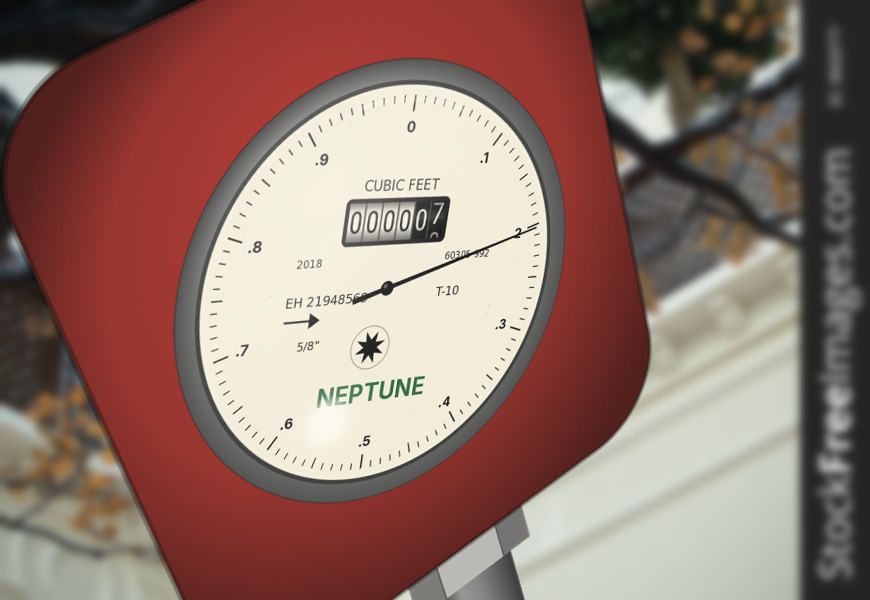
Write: ft³ 7.20
